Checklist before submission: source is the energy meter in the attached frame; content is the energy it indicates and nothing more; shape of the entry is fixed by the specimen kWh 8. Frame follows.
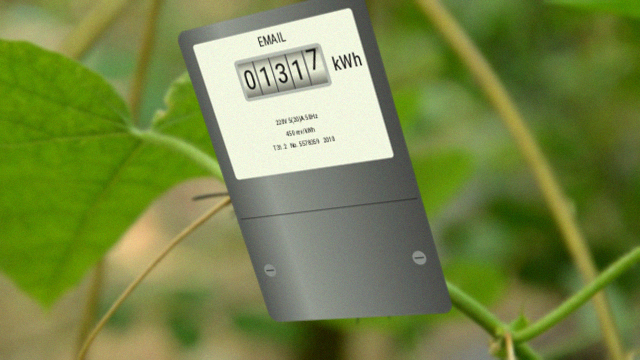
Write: kWh 1317
